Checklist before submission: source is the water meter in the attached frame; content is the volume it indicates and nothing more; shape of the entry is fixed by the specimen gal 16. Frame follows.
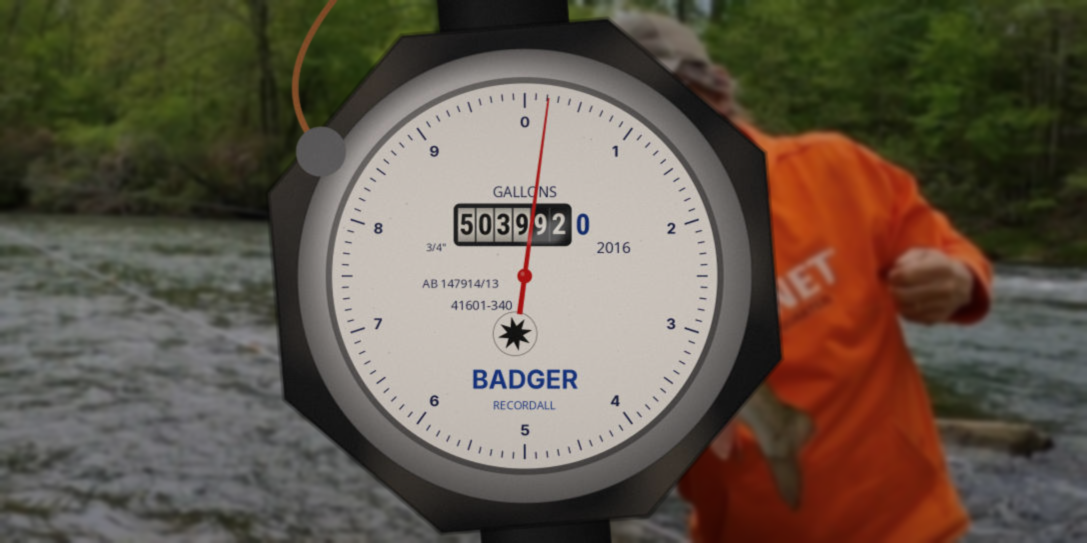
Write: gal 5039920.2
